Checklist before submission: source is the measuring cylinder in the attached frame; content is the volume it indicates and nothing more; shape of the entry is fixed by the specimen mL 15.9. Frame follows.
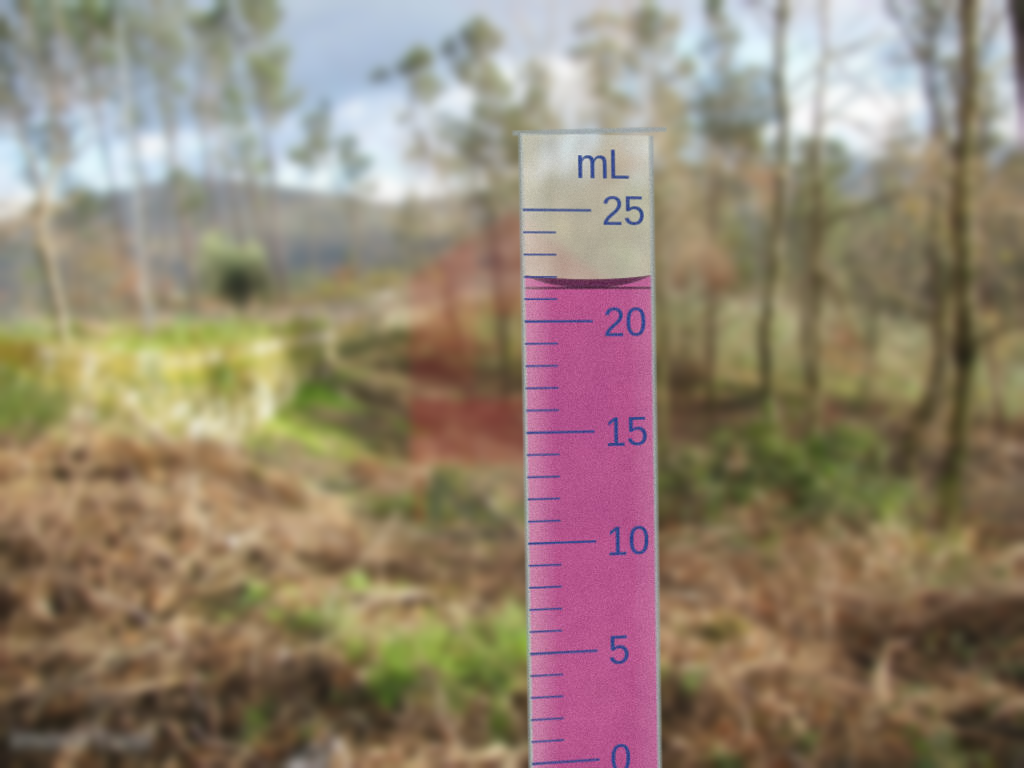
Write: mL 21.5
